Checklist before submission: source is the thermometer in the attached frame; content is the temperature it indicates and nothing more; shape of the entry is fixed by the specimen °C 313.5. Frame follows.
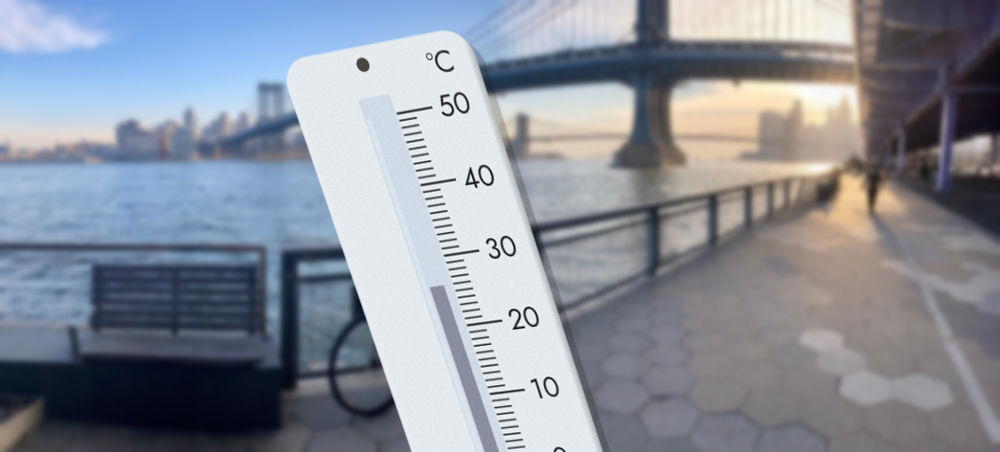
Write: °C 26
